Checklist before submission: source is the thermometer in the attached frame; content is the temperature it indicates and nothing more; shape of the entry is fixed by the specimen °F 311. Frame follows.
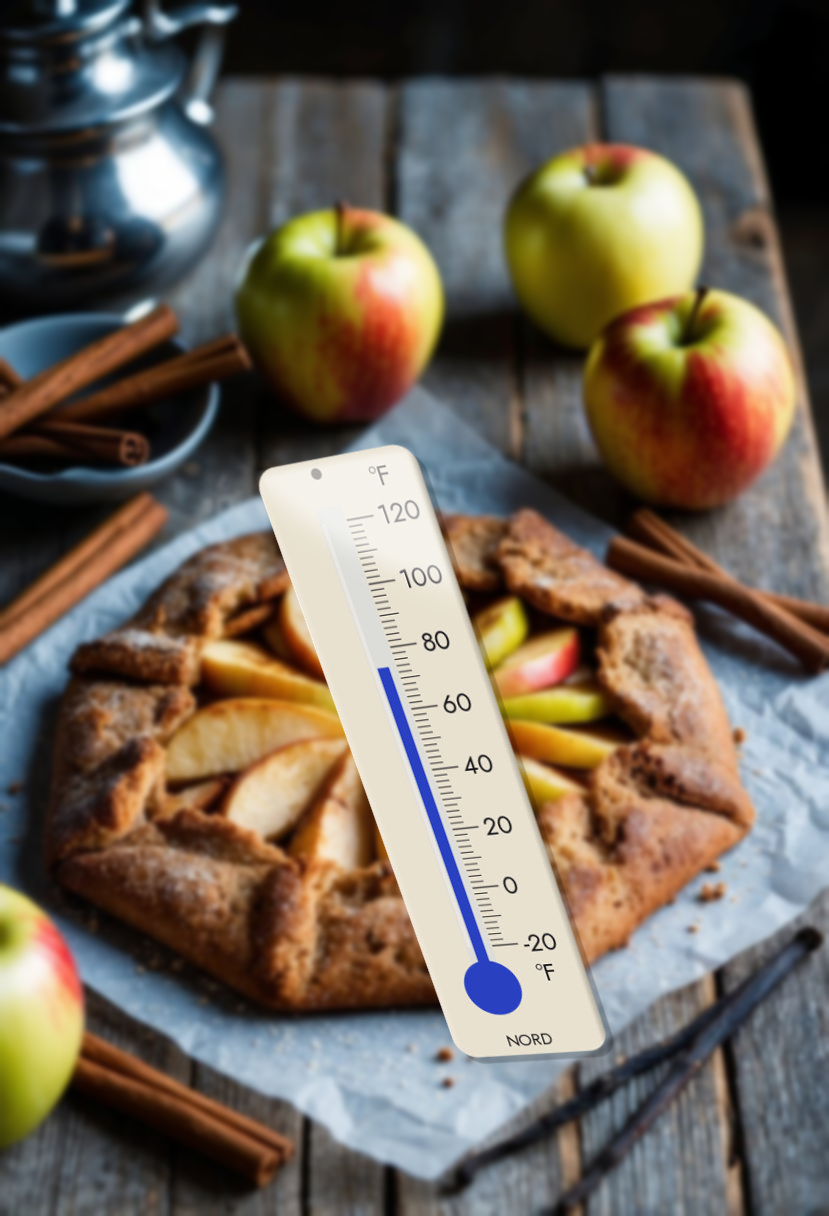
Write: °F 74
